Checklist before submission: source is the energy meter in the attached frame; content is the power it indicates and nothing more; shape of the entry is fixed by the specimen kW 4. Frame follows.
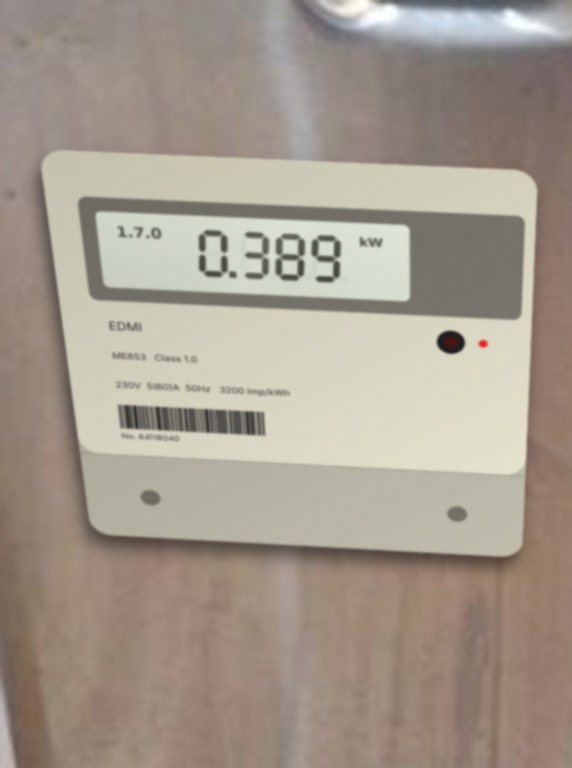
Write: kW 0.389
